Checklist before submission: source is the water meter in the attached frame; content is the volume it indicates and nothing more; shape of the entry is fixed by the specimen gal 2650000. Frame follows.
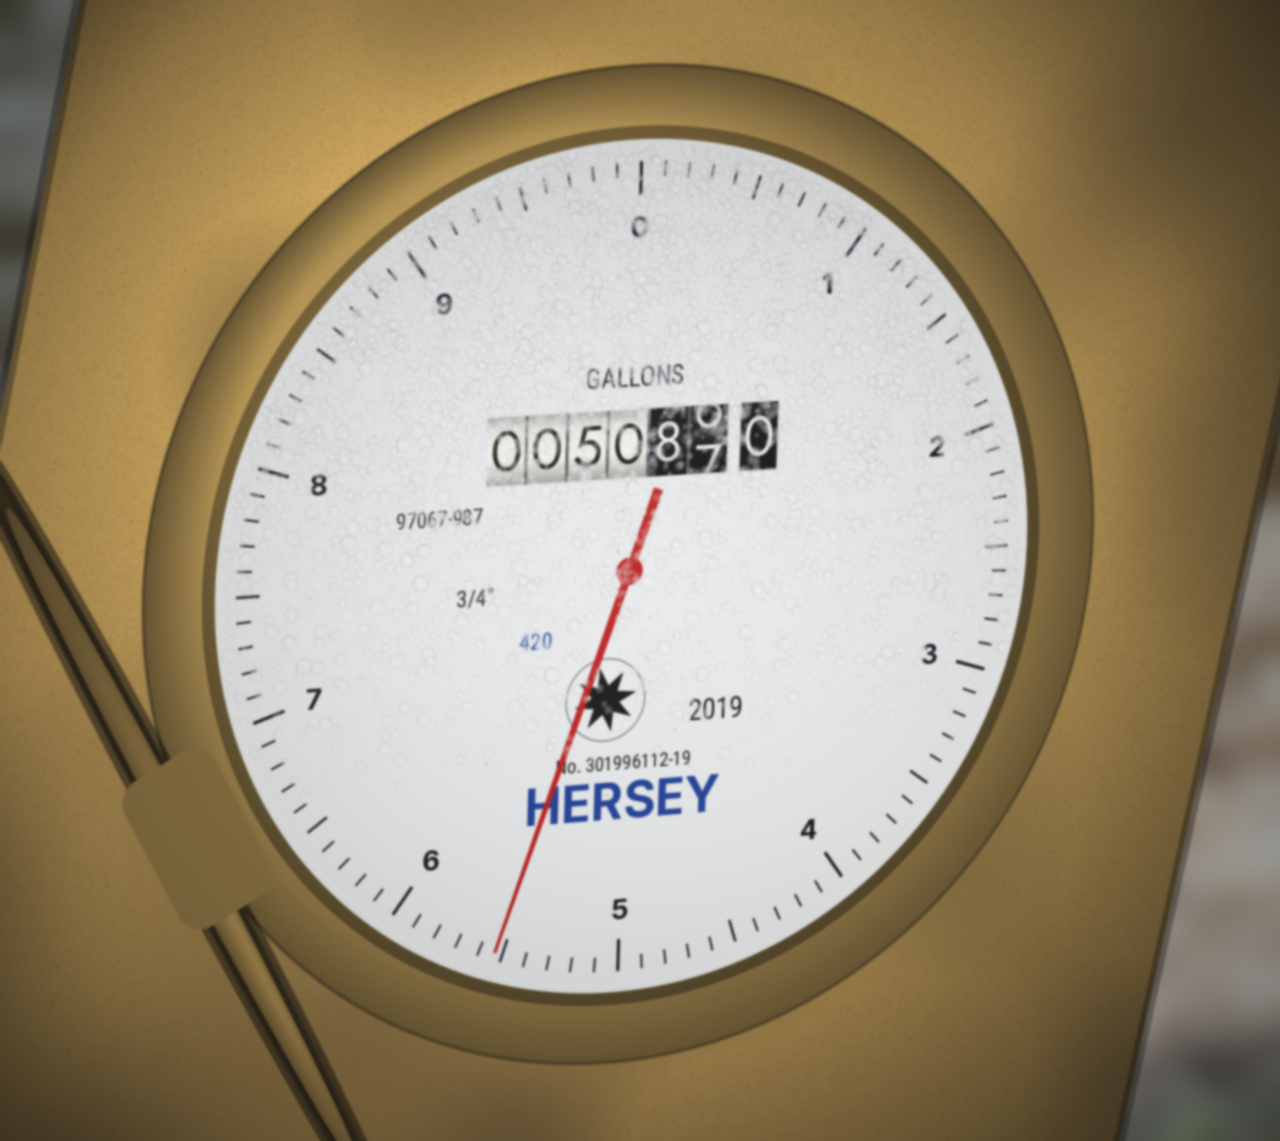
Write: gal 50865.5
